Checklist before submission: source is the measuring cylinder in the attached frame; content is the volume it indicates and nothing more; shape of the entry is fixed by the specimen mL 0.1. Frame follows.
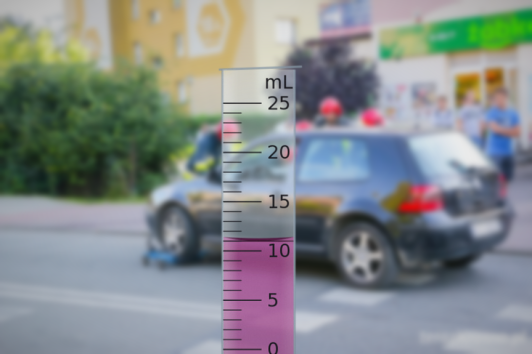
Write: mL 11
